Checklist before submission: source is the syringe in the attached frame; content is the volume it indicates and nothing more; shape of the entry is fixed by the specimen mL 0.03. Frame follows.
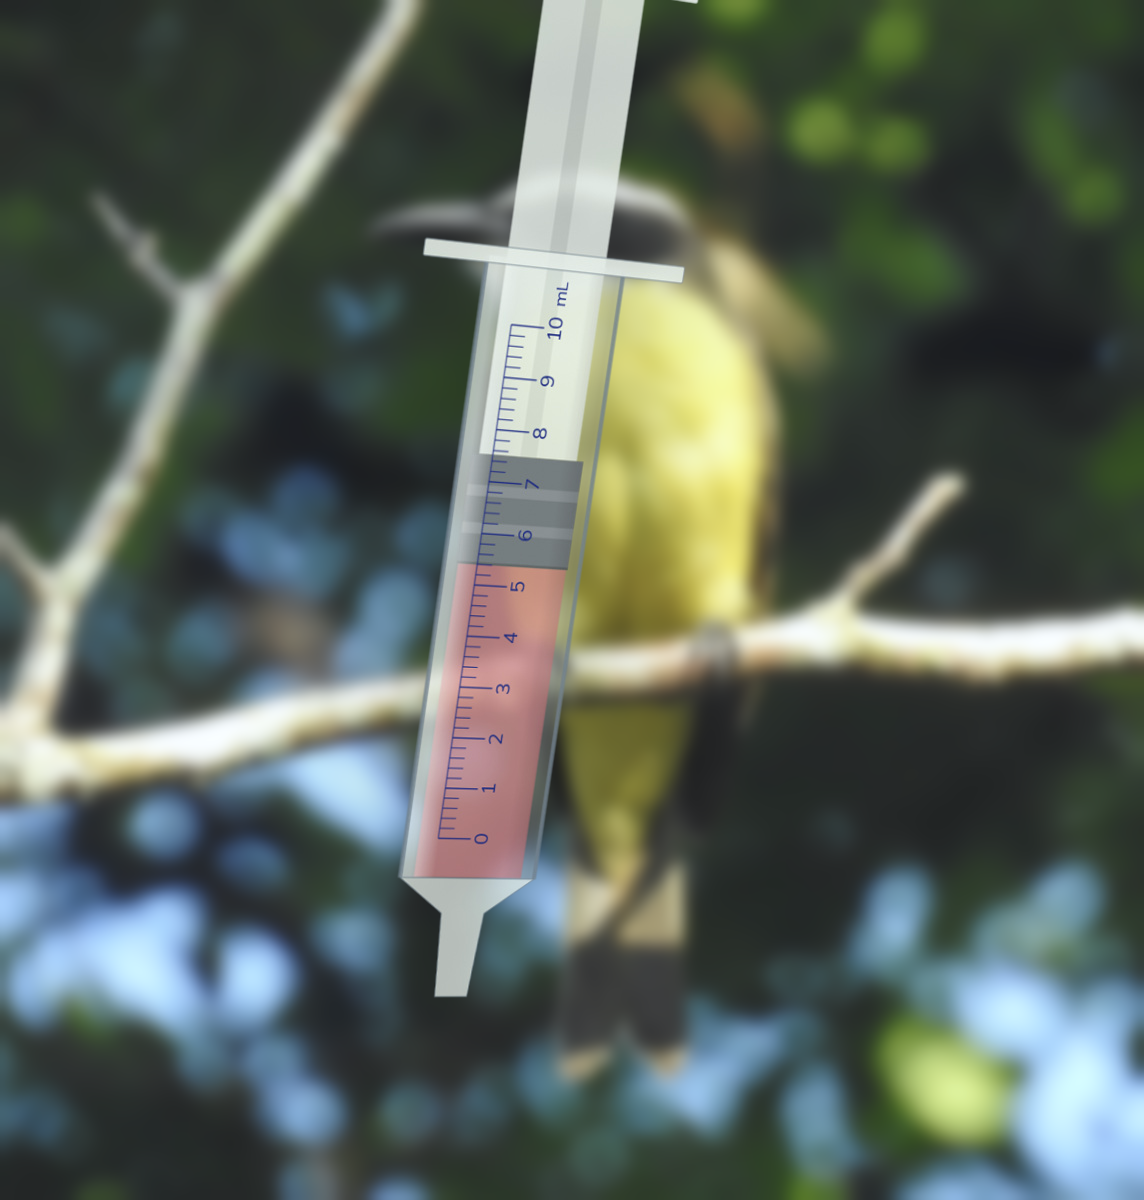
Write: mL 5.4
